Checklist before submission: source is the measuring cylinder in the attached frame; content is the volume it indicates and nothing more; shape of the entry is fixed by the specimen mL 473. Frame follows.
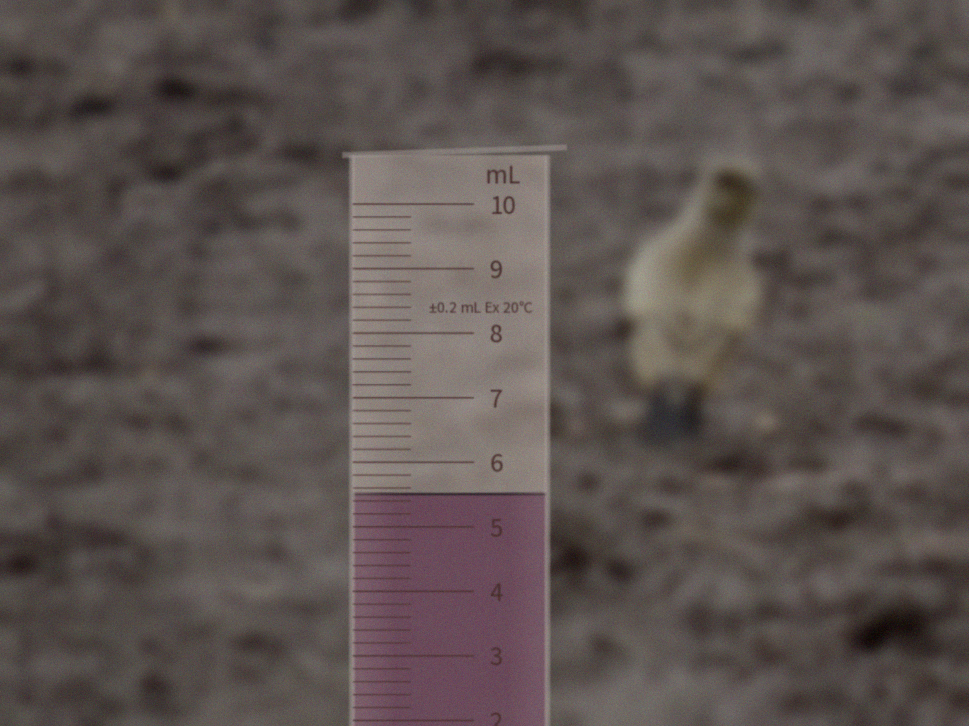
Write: mL 5.5
